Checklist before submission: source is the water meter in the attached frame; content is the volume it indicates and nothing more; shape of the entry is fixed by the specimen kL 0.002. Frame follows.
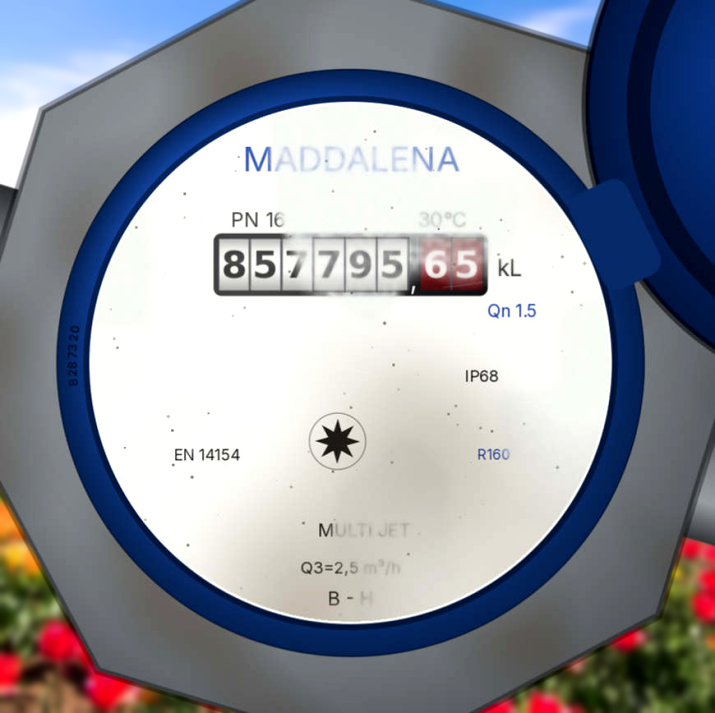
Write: kL 857795.65
